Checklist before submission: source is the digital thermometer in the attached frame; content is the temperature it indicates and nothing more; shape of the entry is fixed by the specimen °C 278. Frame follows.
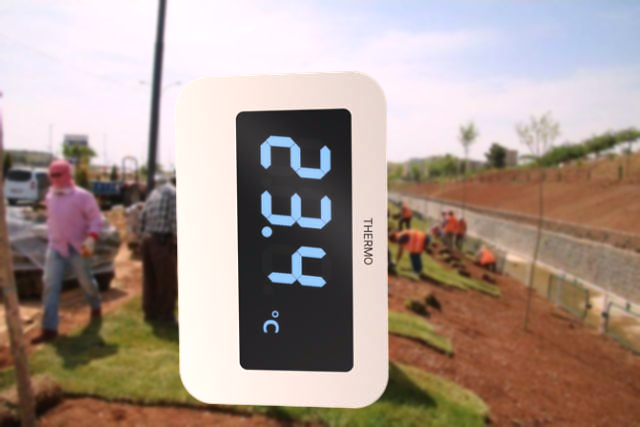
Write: °C 23.4
